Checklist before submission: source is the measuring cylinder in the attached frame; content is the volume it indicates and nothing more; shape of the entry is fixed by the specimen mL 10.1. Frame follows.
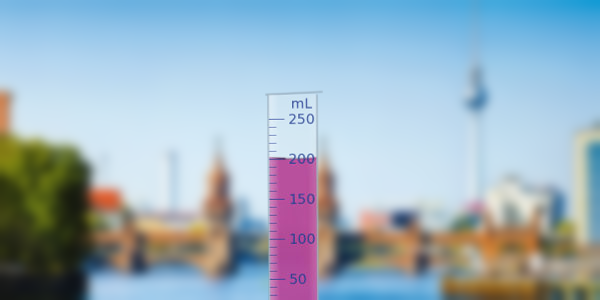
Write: mL 200
